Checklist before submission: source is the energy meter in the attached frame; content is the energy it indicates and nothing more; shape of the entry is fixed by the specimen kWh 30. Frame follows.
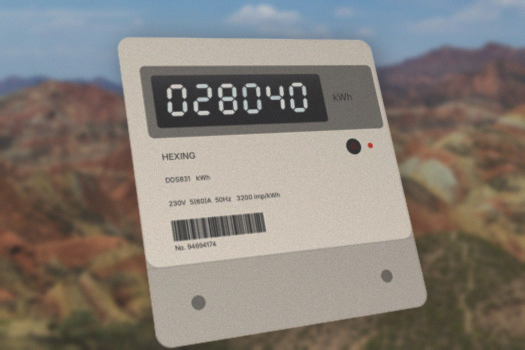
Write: kWh 28040
